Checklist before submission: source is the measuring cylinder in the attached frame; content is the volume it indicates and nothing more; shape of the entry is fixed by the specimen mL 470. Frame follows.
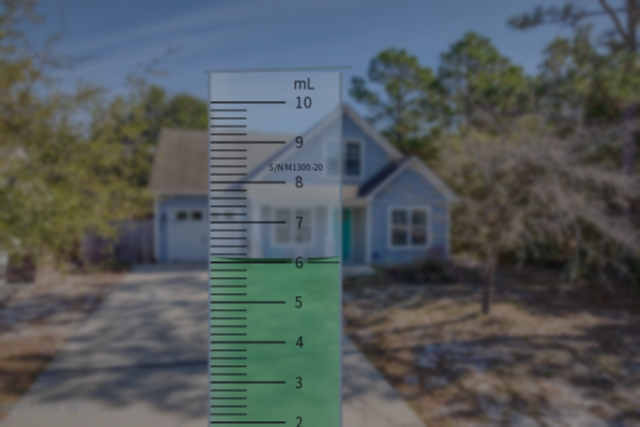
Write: mL 6
